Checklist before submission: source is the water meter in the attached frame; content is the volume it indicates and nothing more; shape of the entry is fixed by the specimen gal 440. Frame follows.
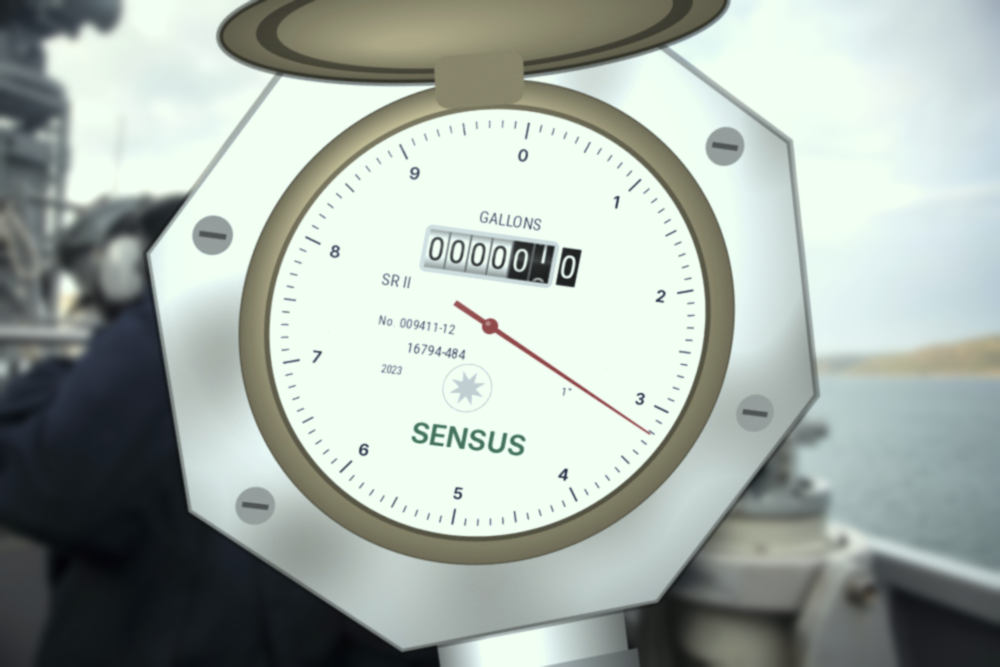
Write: gal 13.2
